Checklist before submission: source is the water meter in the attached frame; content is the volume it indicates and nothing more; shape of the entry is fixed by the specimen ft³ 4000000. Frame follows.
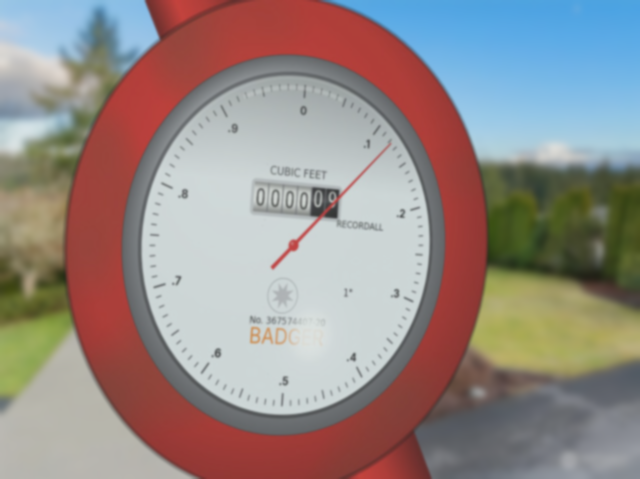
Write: ft³ 9.12
